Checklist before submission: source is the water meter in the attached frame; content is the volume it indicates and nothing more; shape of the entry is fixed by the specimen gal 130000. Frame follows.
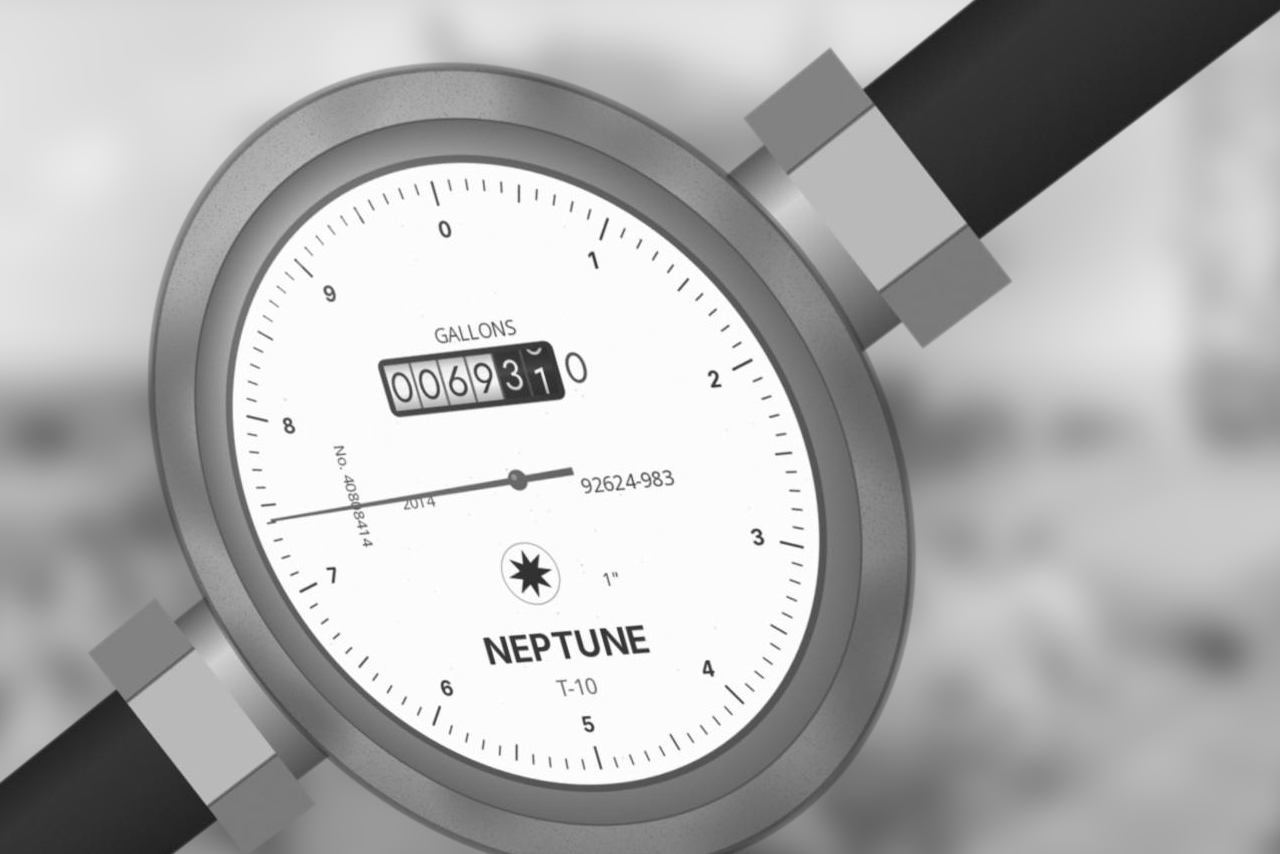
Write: gal 69307.4
